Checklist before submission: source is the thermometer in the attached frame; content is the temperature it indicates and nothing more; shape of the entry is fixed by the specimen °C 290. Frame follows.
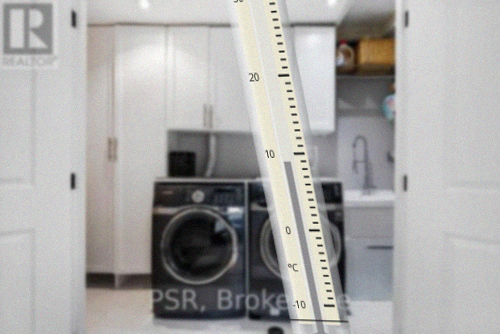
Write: °C 9
